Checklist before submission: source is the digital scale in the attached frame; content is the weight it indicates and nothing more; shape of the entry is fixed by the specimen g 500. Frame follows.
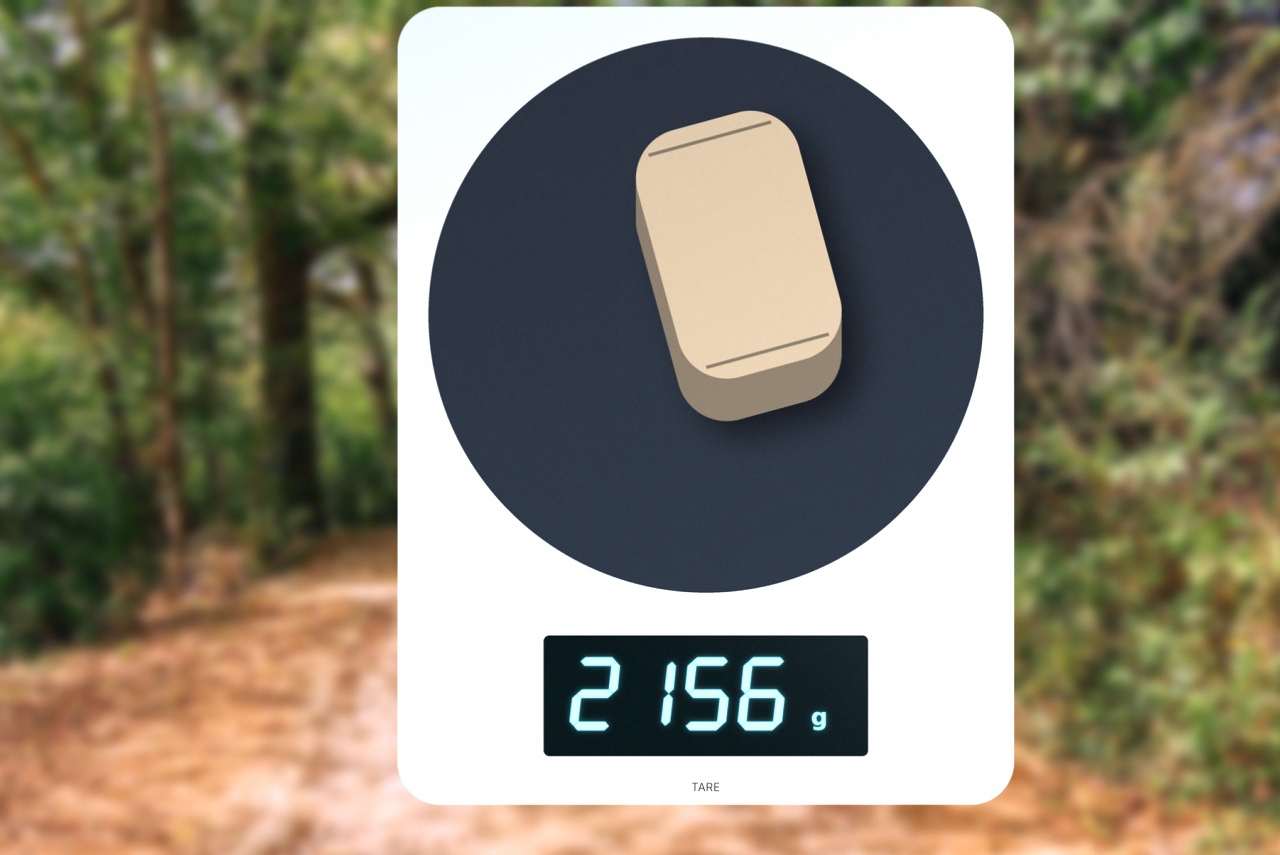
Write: g 2156
